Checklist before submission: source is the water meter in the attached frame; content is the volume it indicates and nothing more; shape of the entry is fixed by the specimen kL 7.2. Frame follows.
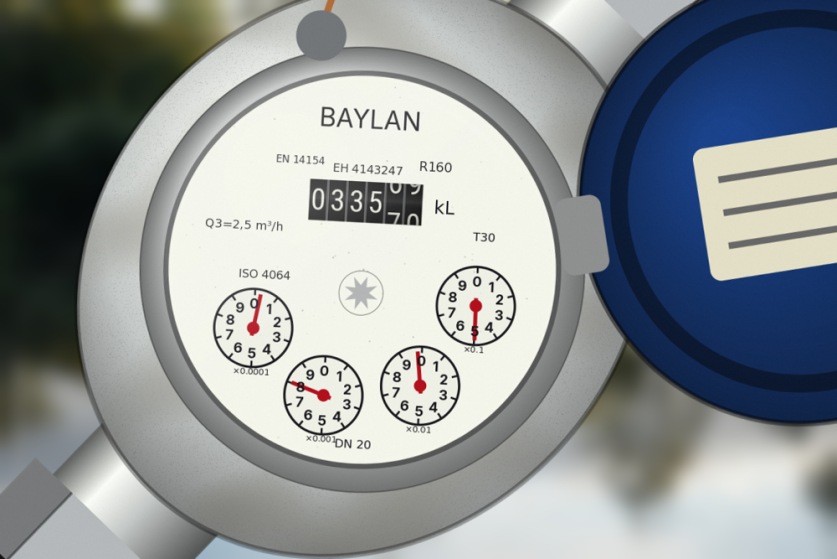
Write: kL 33569.4980
